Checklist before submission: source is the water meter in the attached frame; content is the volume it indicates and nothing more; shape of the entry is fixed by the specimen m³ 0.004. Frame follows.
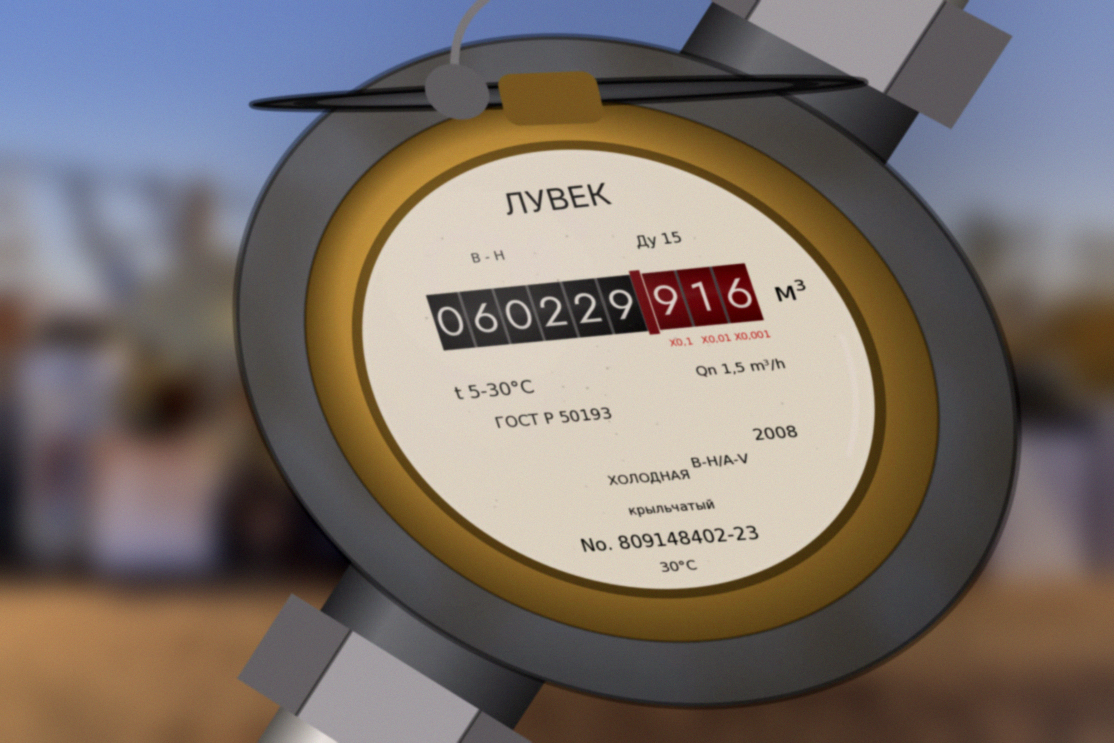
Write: m³ 60229.916
